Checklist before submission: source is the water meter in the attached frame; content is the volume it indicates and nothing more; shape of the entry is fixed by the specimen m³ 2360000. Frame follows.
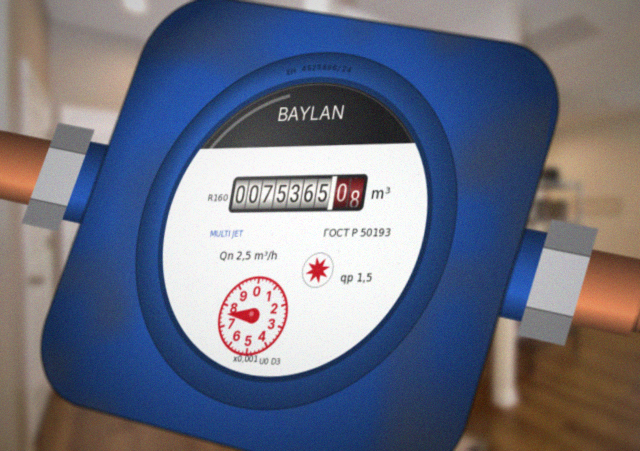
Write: m³ 75365.077
